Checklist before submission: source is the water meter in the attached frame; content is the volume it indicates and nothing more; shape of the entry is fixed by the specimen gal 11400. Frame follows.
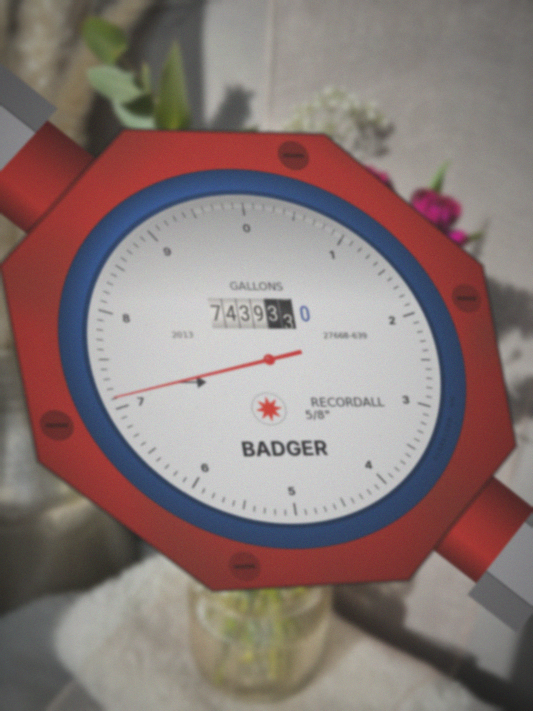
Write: gal 7439327.1
